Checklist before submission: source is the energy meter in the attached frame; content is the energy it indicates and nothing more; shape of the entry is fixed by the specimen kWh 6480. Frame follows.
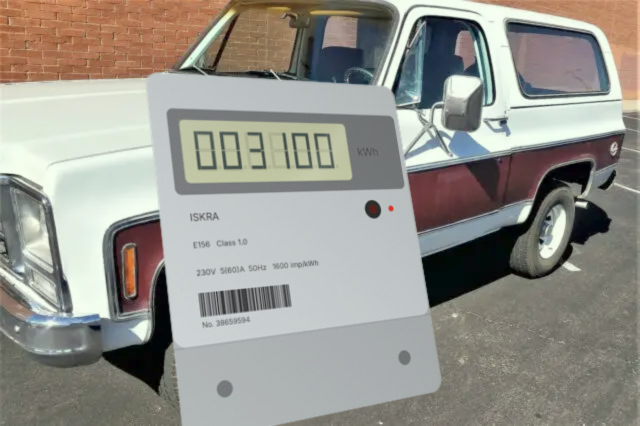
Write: kWh 3100
